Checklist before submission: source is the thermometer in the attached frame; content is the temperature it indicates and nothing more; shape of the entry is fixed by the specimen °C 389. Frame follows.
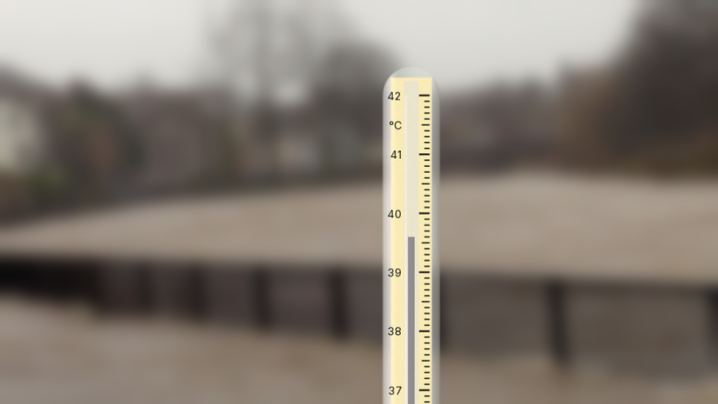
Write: °C 39.6
